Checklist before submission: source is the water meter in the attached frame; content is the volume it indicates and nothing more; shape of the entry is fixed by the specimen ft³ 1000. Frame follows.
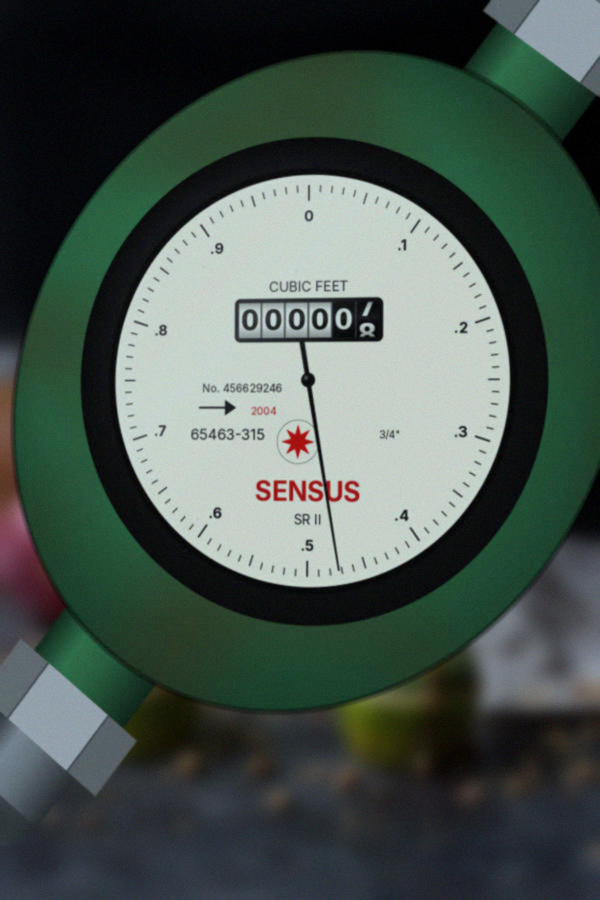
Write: ft³ 7.47
